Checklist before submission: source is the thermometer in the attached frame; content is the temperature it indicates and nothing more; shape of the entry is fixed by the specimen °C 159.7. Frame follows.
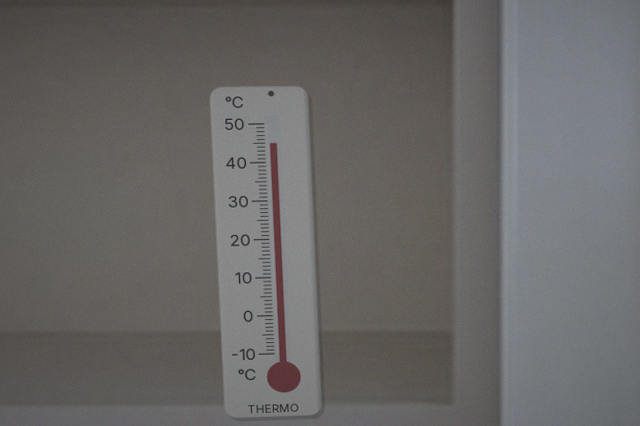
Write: °C 45
